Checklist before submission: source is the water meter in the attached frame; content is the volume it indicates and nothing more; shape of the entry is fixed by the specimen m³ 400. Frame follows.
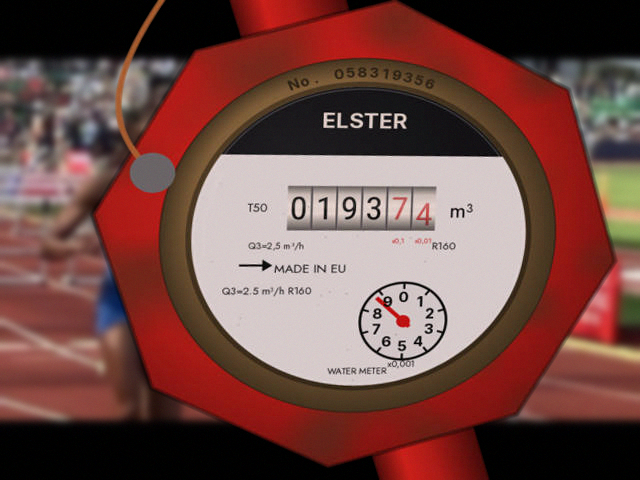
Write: m³ 193.738
